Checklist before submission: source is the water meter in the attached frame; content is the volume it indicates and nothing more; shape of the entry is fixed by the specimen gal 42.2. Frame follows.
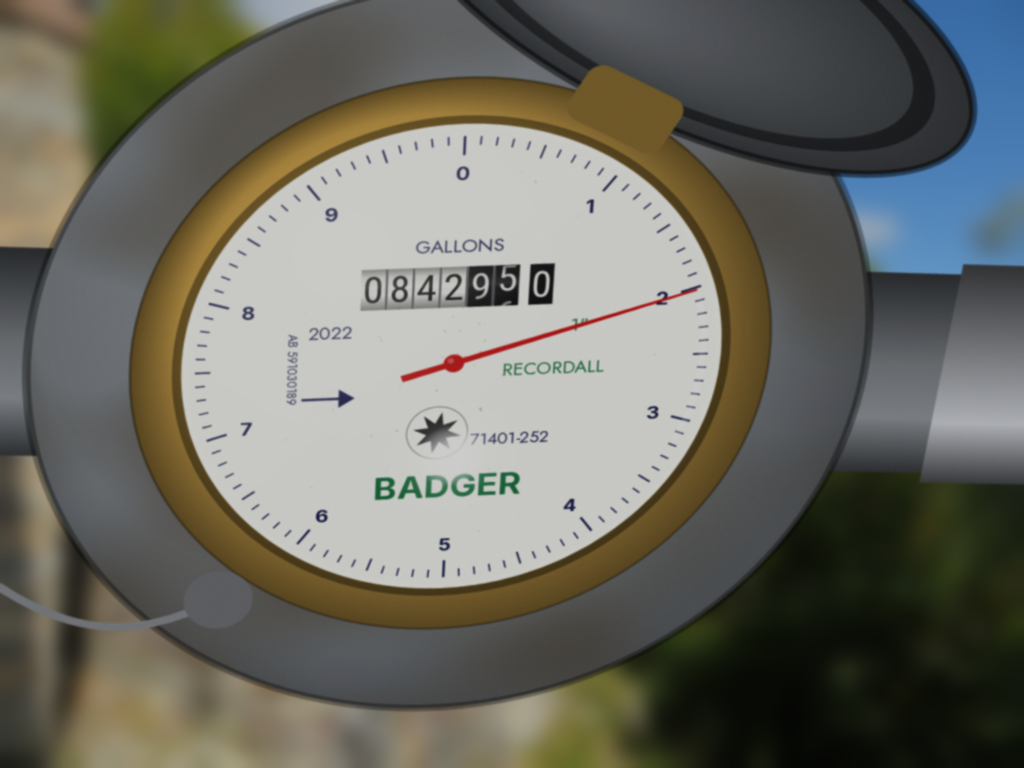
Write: gal 842952.0
